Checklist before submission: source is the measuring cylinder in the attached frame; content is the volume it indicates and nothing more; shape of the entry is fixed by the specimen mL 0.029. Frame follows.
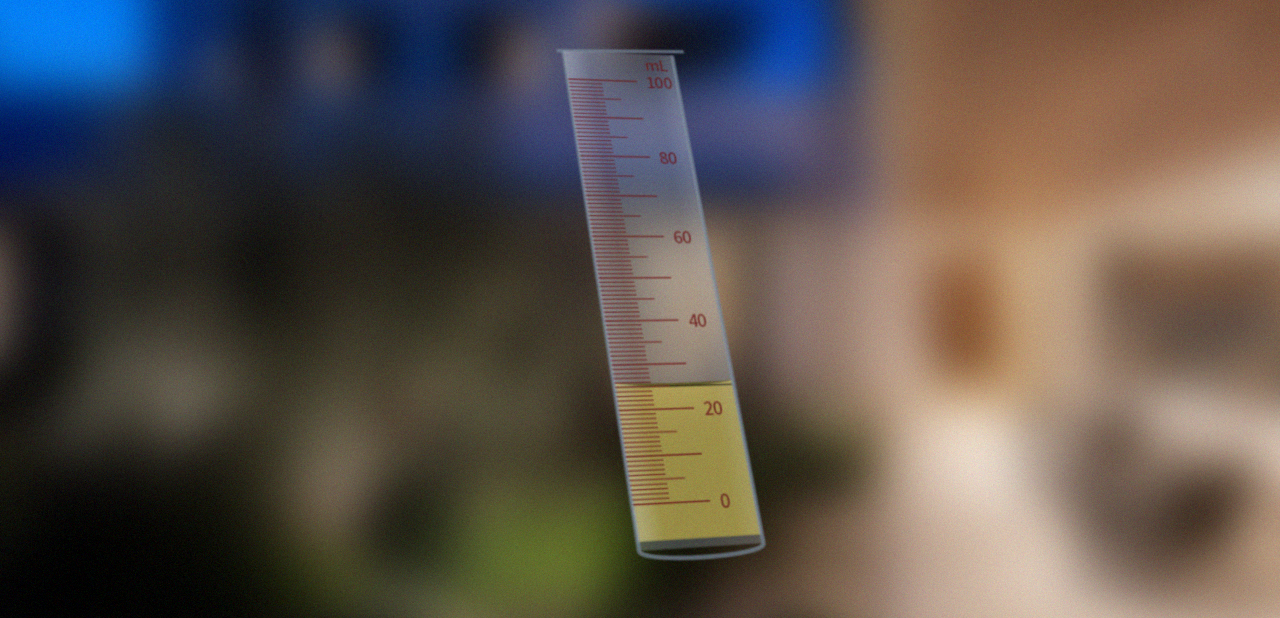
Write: mL 25
